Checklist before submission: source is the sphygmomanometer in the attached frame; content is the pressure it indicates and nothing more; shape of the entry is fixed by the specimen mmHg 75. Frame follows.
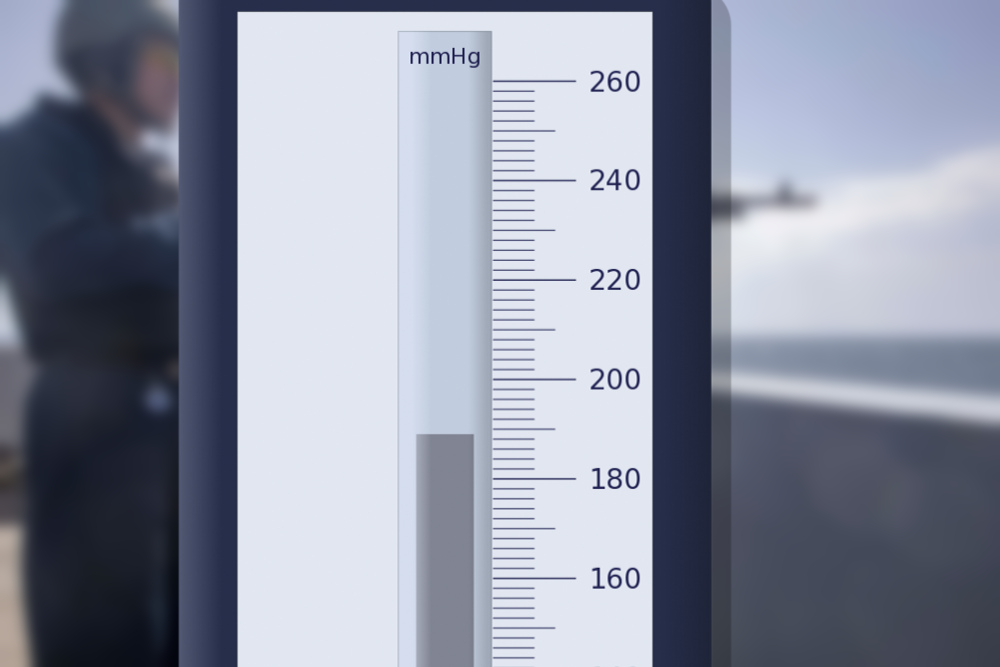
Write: mmHg 189
